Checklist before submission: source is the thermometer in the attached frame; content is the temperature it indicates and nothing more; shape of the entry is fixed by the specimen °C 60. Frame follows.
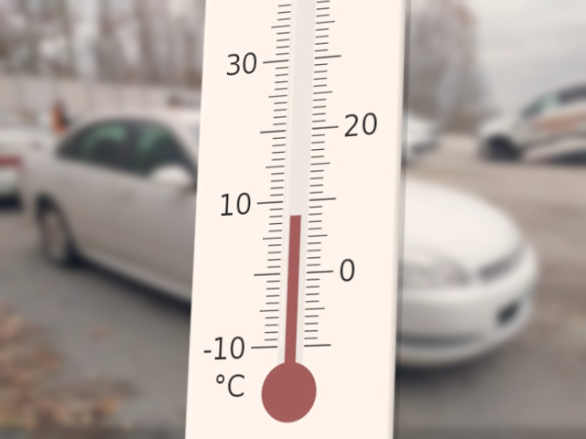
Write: °C 8
